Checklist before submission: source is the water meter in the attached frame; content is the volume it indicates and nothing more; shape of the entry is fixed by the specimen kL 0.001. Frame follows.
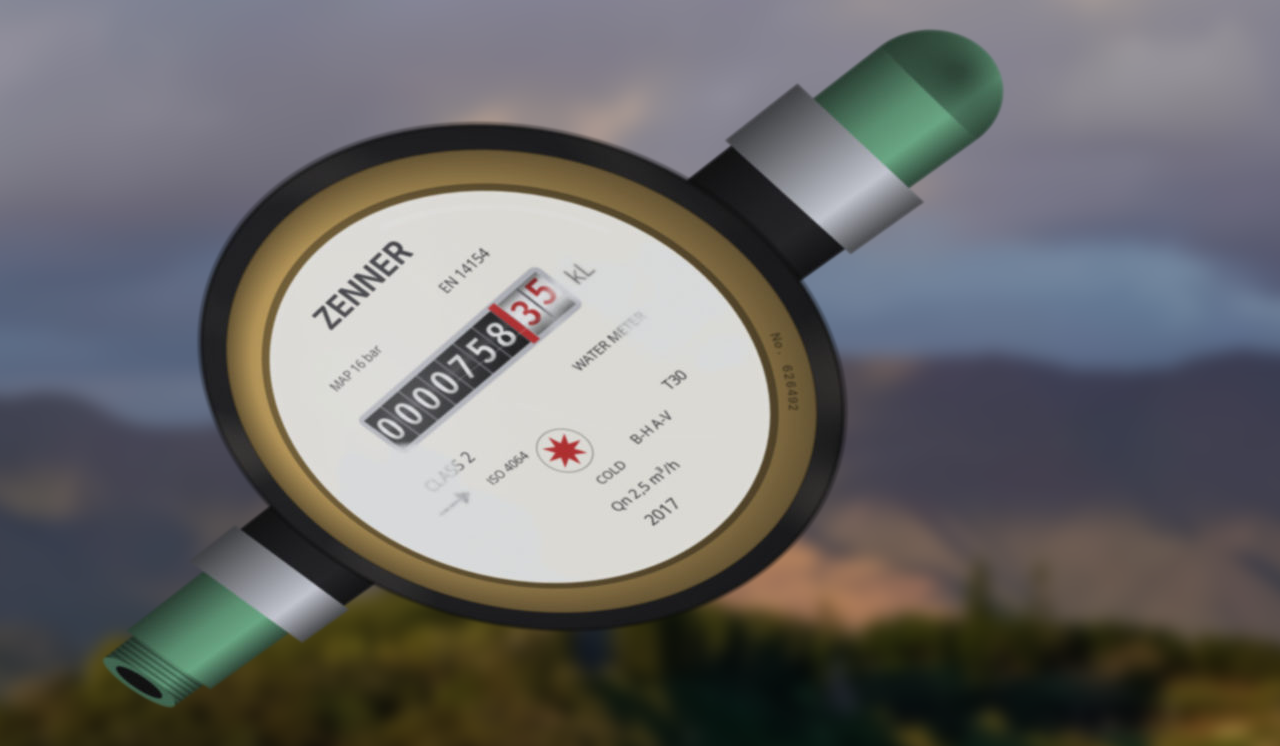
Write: kL 758.35
